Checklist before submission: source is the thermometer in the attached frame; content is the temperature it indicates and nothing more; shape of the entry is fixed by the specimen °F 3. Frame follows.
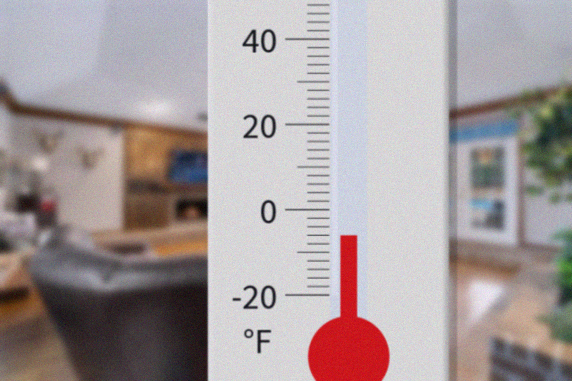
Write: °F -6
